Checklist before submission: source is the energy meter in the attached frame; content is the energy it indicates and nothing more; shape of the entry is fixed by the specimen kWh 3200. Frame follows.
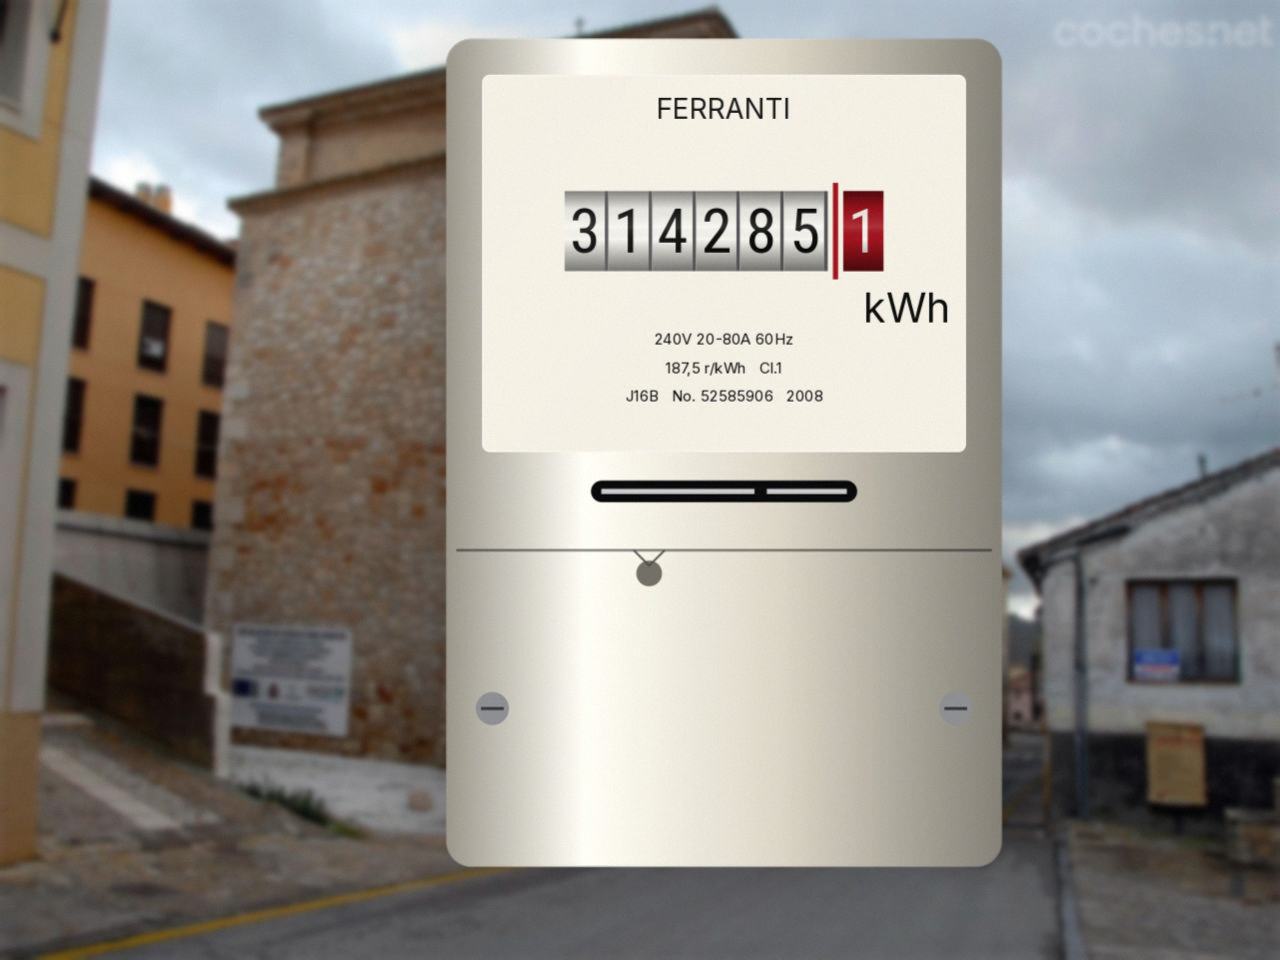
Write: kWh 314285.1
